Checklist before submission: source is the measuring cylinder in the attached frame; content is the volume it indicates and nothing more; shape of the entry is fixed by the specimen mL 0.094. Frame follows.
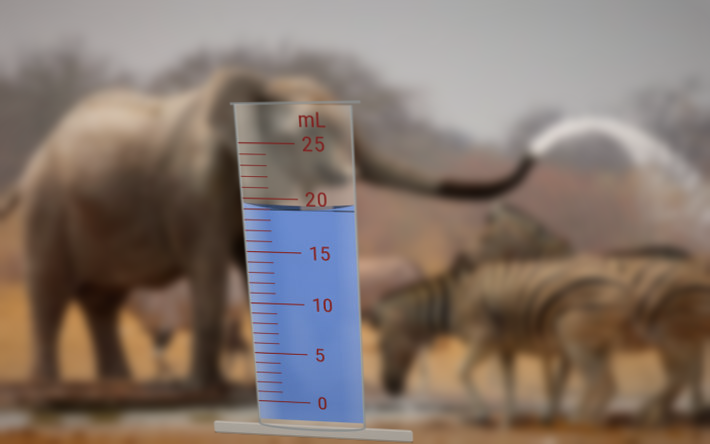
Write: mL 19
